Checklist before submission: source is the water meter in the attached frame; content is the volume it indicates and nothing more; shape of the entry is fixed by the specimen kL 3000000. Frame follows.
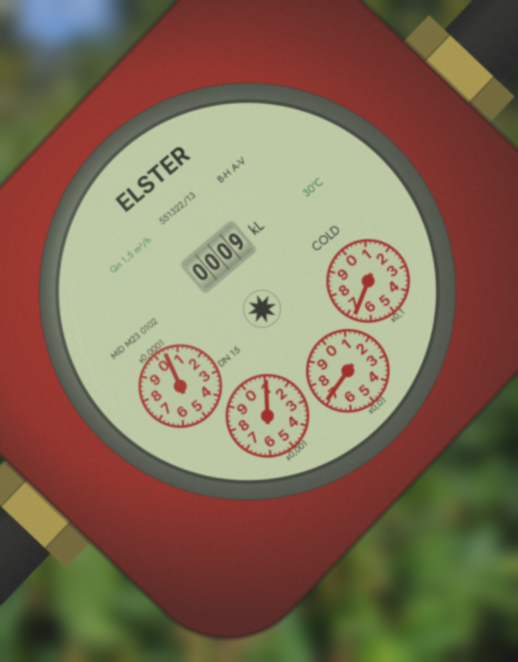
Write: kL 9.6710
